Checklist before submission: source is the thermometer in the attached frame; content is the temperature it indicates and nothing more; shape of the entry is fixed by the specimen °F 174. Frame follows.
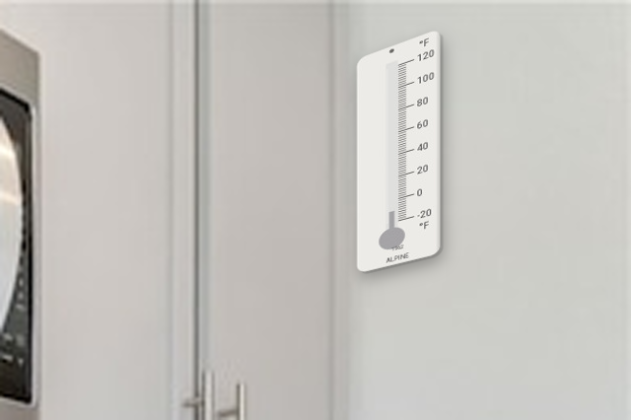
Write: °F -10
